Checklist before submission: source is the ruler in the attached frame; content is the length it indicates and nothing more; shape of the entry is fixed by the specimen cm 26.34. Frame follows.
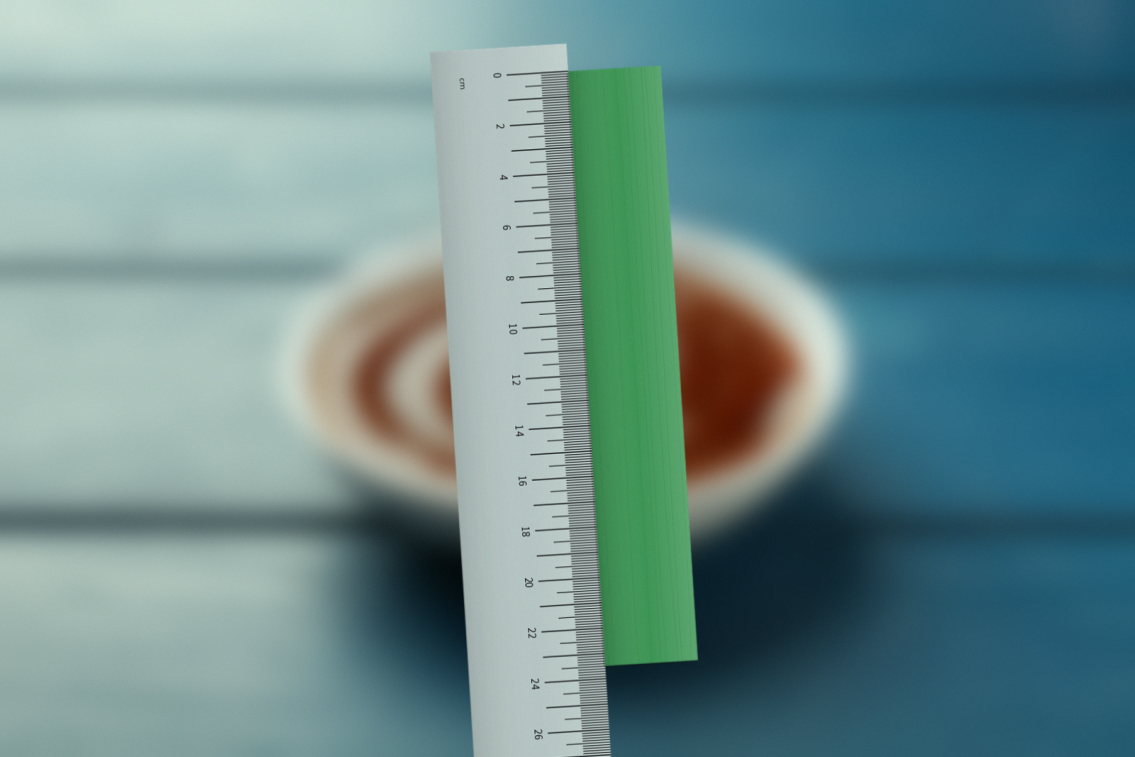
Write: cm 23.5
